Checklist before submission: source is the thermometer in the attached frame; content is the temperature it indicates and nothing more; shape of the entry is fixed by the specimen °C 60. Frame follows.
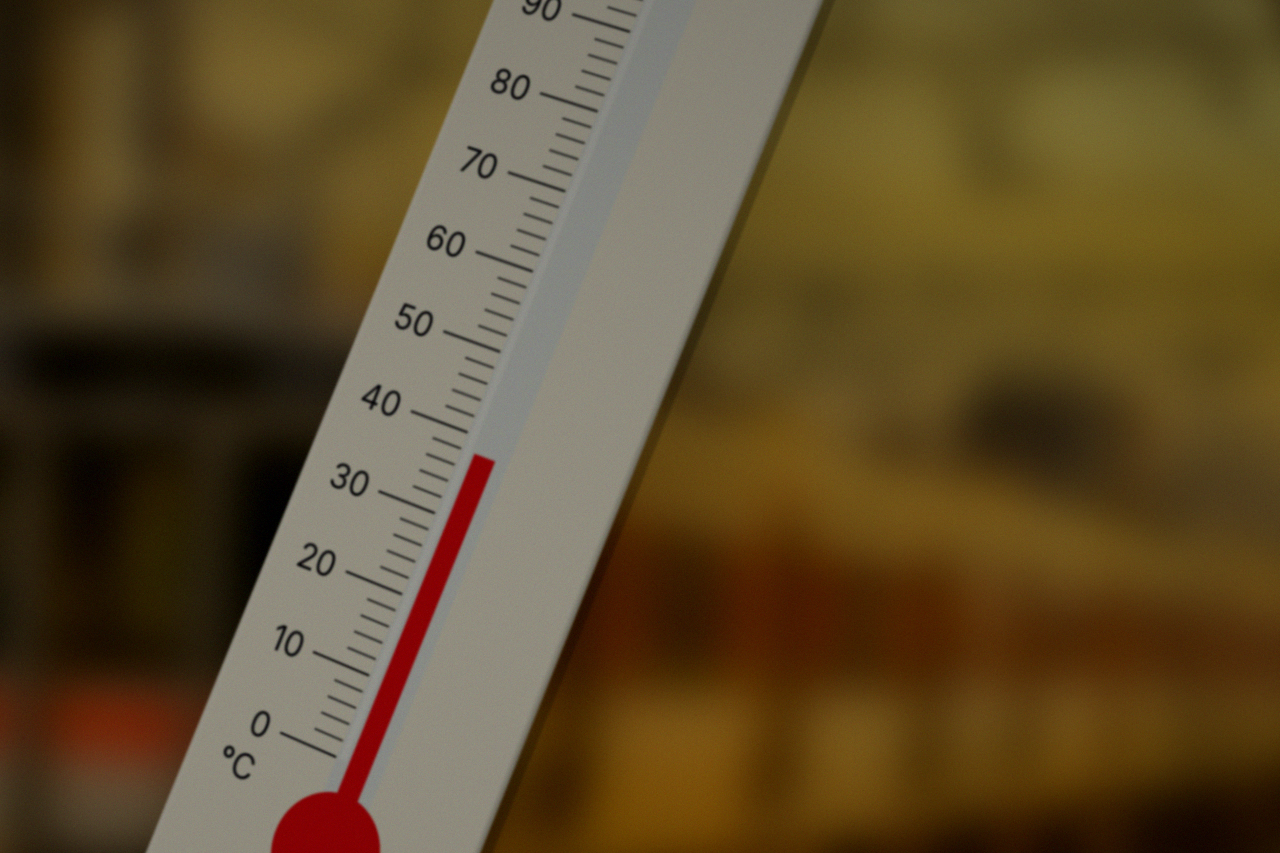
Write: °C 38
